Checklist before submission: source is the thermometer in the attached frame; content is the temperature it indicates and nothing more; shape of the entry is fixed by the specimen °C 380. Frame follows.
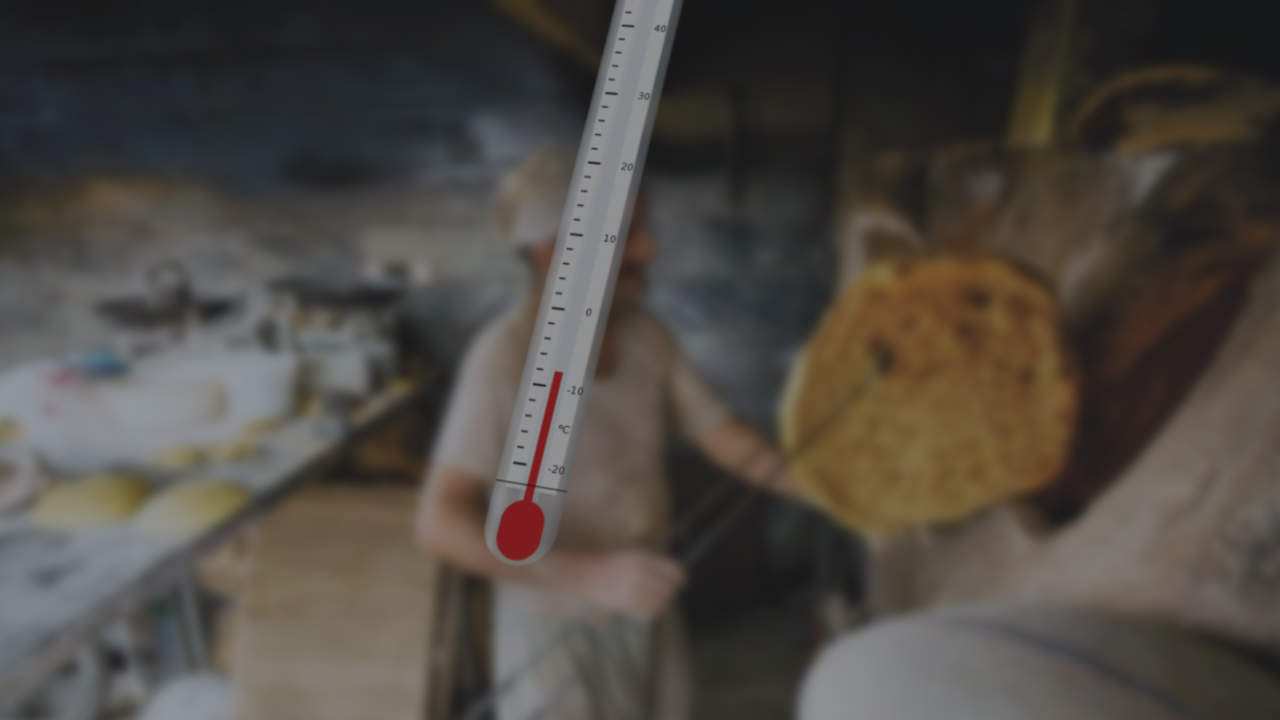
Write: °C -8
